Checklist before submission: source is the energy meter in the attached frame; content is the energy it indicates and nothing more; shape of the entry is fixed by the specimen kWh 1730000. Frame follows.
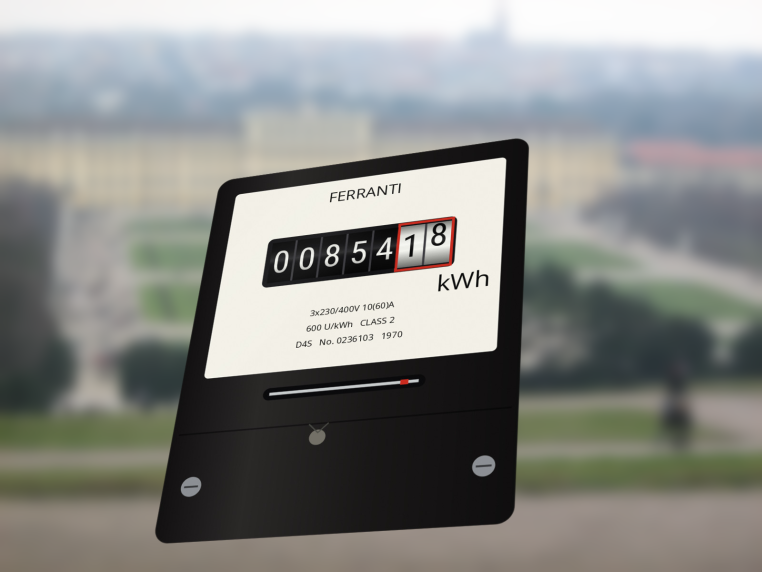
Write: kWh 854.18
